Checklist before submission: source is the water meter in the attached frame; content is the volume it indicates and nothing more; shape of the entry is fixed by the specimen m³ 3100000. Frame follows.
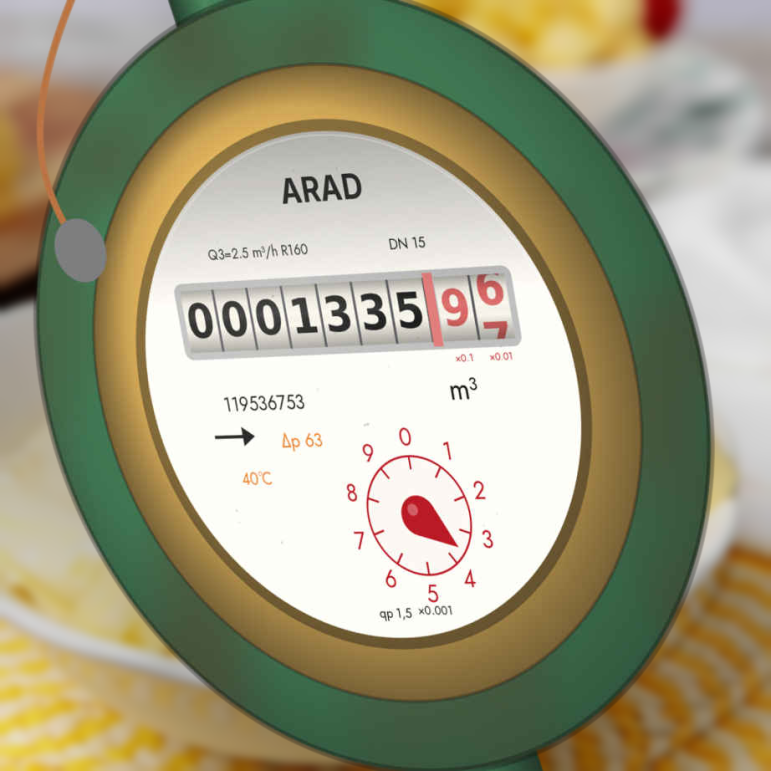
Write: m³ 1335.963
